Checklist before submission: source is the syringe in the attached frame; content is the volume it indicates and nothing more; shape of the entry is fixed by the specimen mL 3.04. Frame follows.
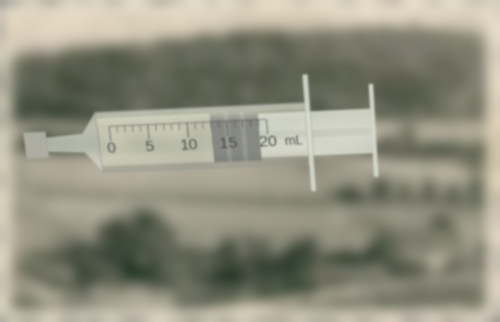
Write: mL 13
